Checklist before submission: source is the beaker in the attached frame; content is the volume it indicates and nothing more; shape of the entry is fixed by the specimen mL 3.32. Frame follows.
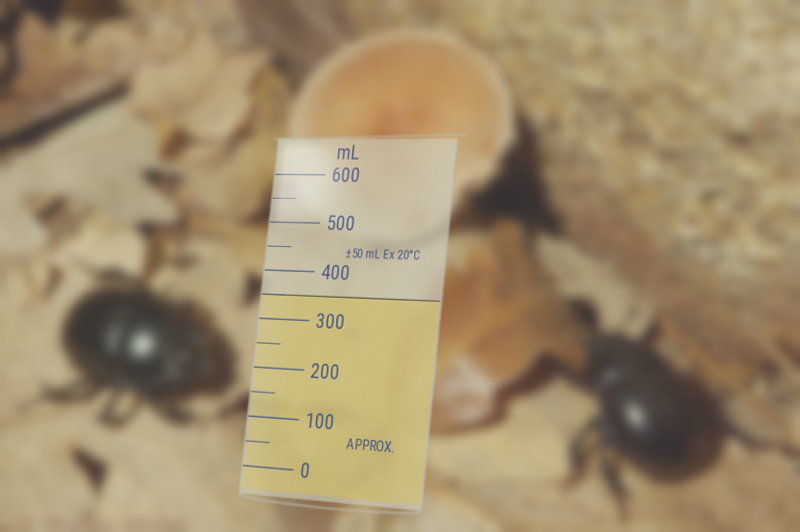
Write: mL 350
